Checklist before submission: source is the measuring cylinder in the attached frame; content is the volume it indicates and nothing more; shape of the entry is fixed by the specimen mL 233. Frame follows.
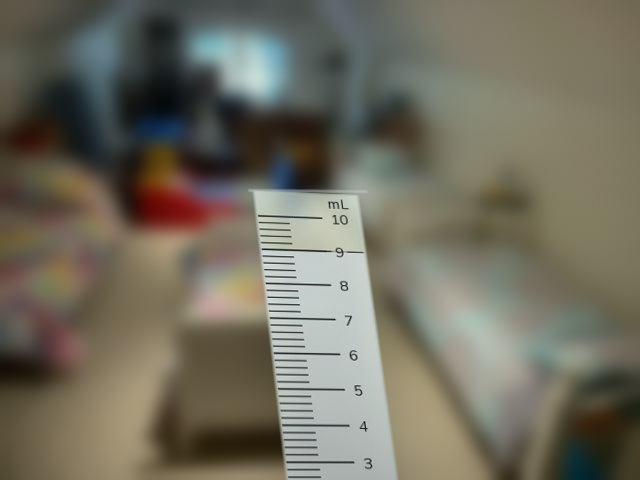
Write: mL 9
